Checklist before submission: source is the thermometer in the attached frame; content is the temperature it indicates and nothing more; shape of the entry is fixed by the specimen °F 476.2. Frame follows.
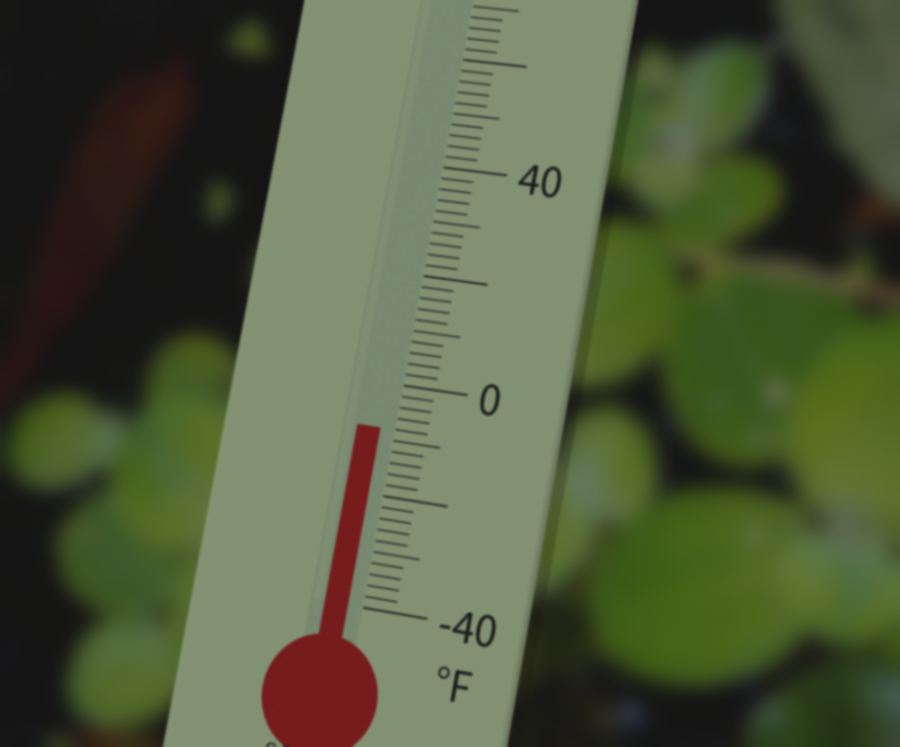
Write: °F -8
